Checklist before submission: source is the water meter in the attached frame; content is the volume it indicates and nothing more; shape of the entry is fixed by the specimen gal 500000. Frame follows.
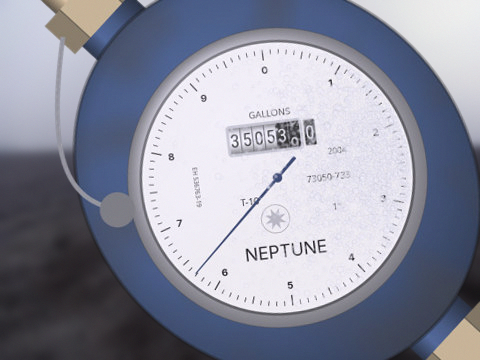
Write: gal 3505386.3
